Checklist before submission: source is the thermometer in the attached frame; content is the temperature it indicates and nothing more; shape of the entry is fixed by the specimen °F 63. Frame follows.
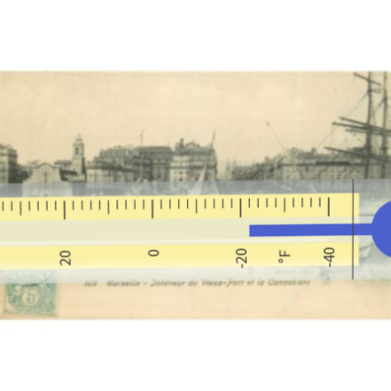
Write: °F -22
